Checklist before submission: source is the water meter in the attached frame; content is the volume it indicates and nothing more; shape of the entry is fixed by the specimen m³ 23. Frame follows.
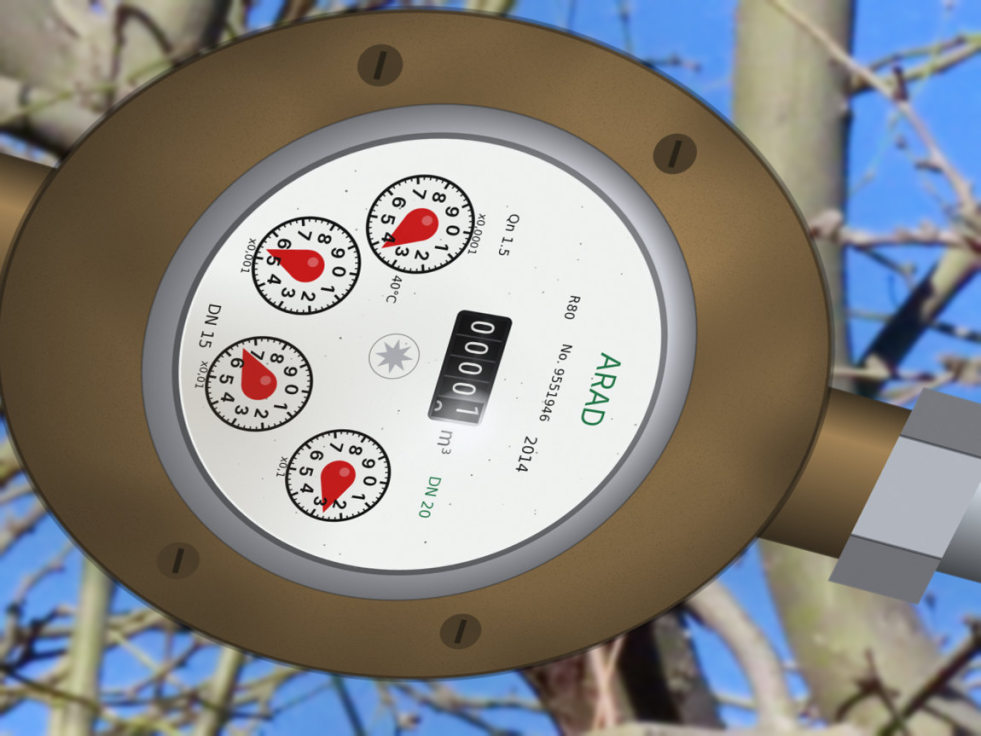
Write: m³ 1.2653
